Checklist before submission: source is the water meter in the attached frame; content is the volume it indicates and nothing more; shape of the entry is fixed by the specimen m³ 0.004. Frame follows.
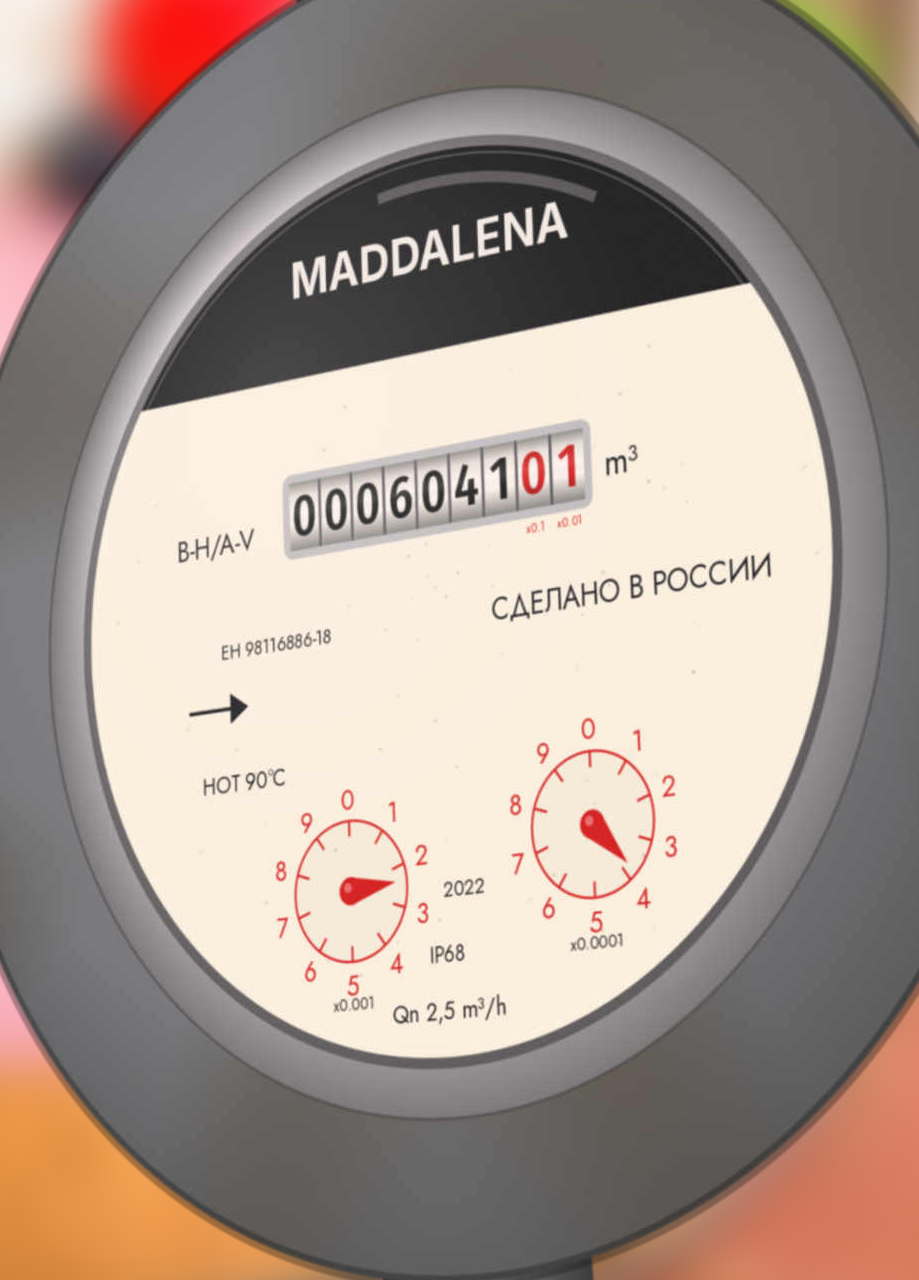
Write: m³ 6041.0123
